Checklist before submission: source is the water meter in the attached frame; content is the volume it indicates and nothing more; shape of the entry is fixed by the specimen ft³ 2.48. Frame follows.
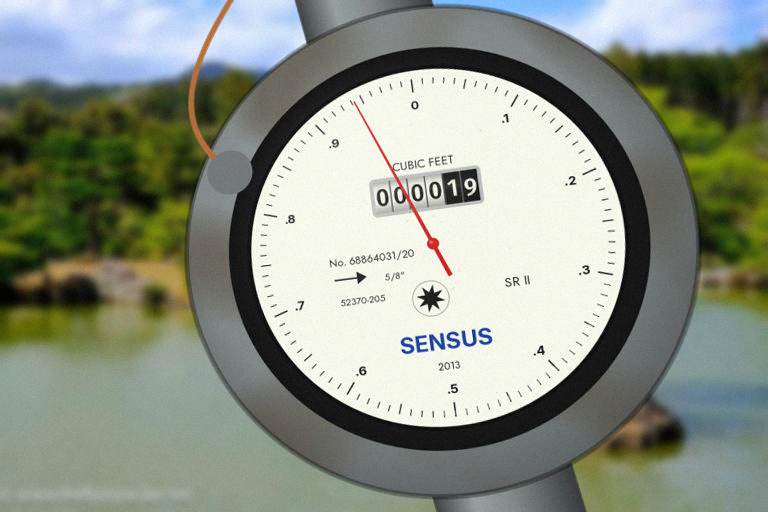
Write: ft³ 18.94
